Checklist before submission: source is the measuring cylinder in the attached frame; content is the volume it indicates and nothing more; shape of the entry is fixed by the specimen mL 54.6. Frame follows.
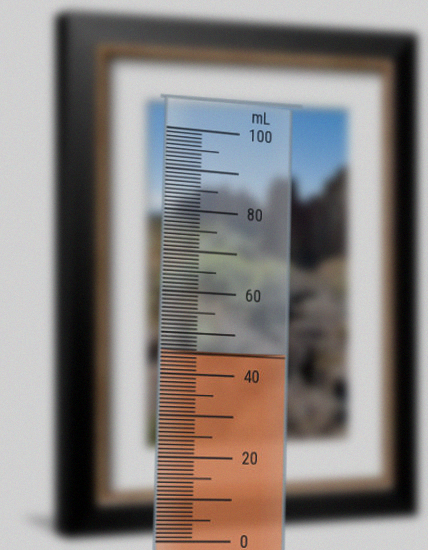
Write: mL 45
